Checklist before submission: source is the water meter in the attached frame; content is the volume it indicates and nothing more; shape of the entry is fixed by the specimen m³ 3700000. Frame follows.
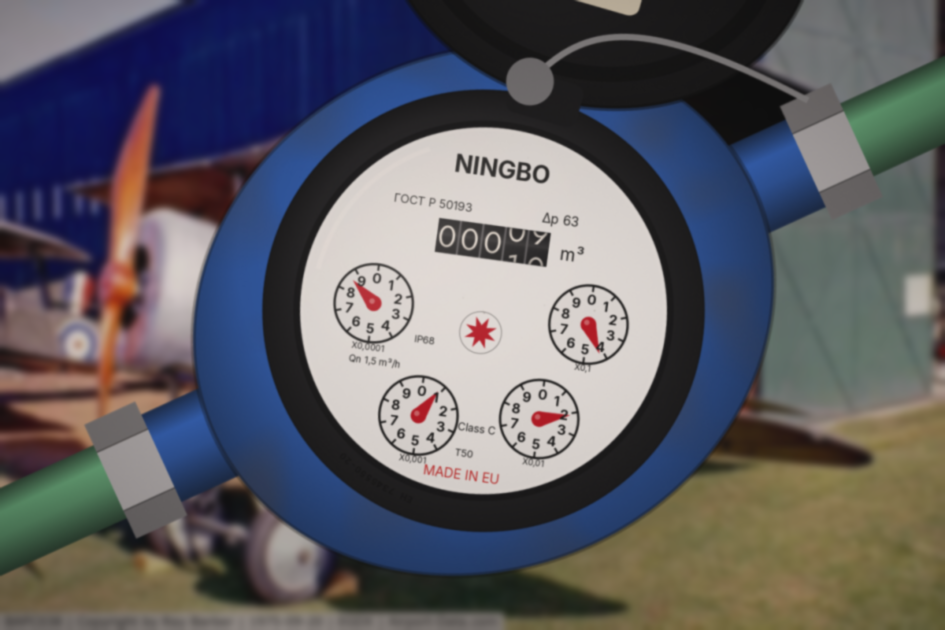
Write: m³ 9.4208
